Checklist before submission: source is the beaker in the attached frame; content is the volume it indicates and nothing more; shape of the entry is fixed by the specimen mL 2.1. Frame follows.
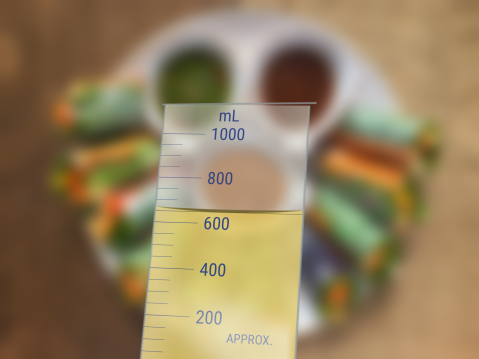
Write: mL 650
